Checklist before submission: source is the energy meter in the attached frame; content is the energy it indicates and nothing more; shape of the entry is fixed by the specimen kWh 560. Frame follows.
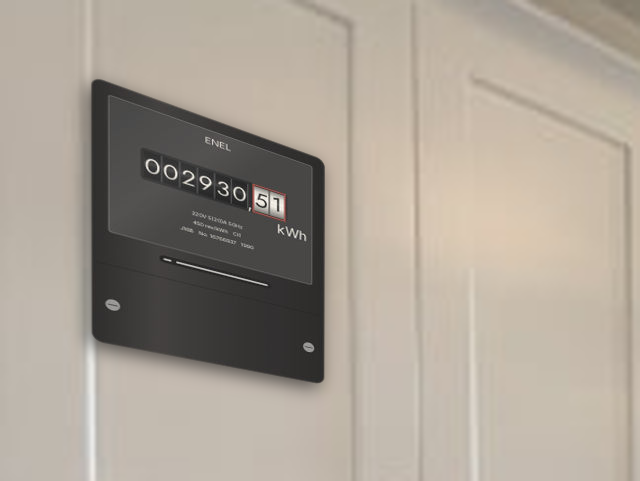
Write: kWh 2930.51
